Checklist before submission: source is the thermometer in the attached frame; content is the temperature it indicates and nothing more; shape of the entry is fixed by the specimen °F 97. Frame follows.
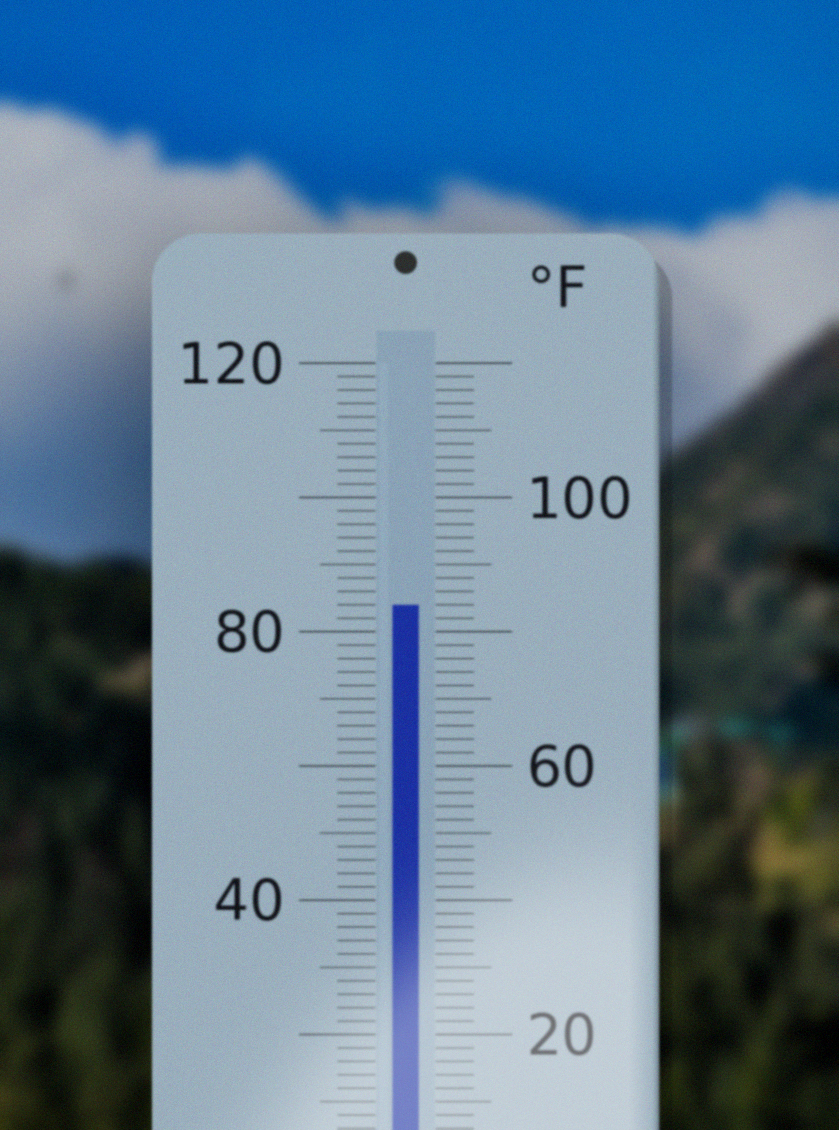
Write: °F 84
